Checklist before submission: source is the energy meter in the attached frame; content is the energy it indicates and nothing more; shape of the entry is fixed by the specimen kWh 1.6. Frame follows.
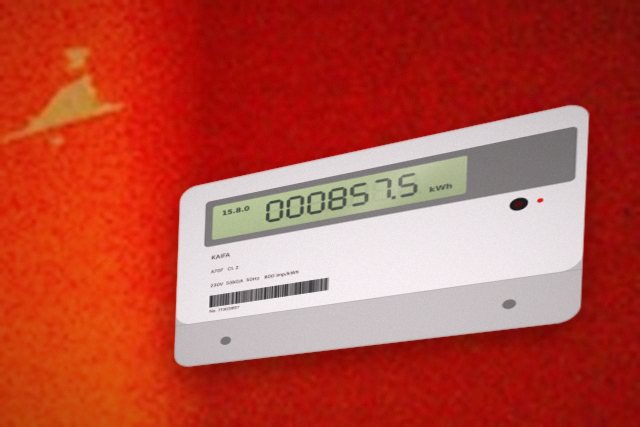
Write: kWh 857.5
